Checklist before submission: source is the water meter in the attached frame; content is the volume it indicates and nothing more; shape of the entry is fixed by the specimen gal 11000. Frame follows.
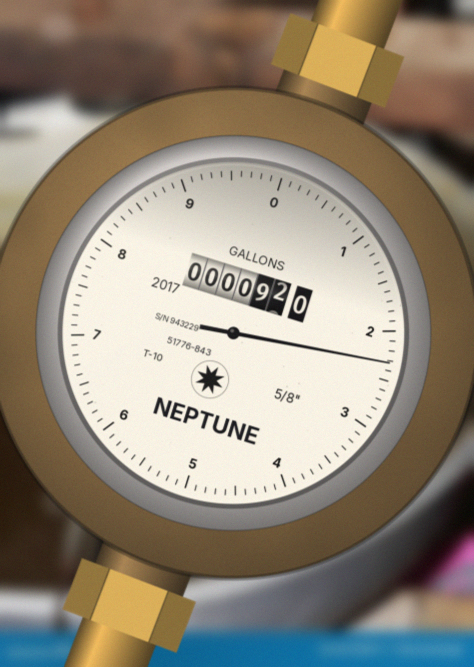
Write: gal 922.3
